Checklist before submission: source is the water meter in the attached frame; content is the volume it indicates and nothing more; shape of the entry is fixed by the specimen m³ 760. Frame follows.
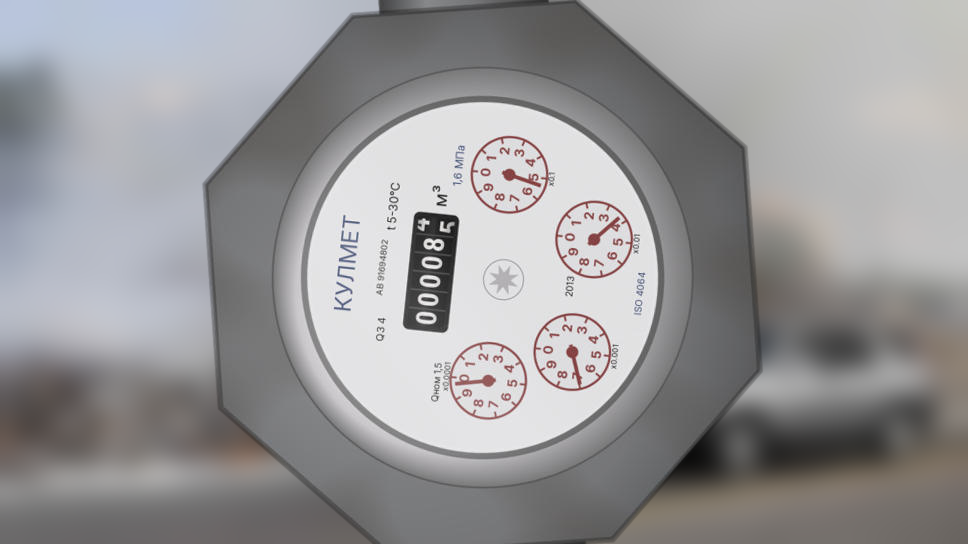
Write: m³ 84.5369
